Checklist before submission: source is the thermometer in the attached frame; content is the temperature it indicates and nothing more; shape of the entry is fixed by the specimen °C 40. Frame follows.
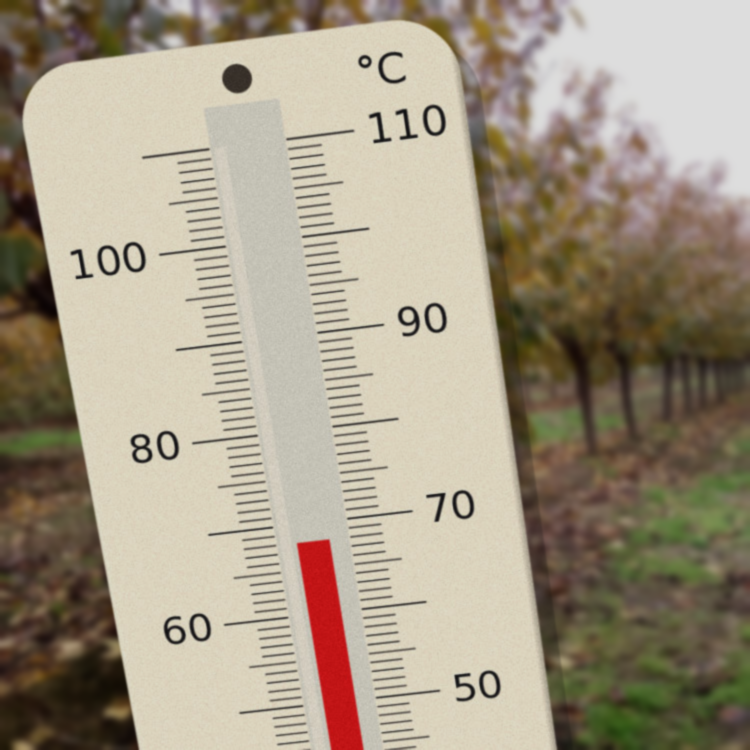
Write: °C 68
